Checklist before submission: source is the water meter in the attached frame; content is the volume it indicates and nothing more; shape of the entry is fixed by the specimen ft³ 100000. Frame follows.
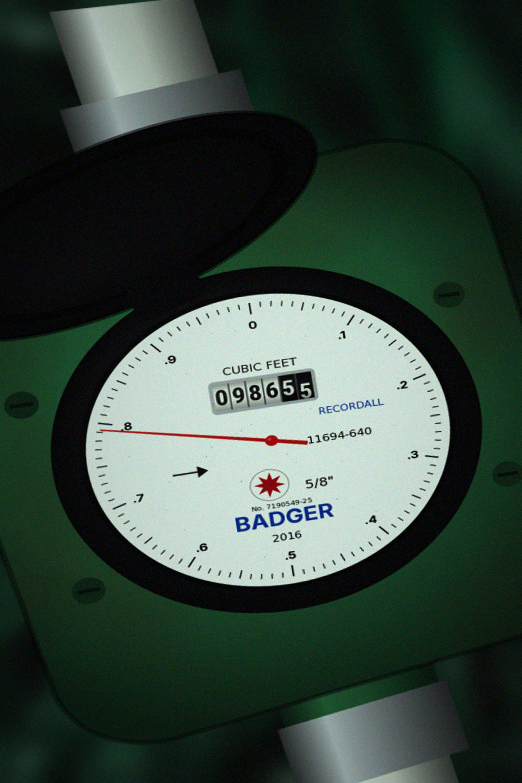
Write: ft³ 98654.79
